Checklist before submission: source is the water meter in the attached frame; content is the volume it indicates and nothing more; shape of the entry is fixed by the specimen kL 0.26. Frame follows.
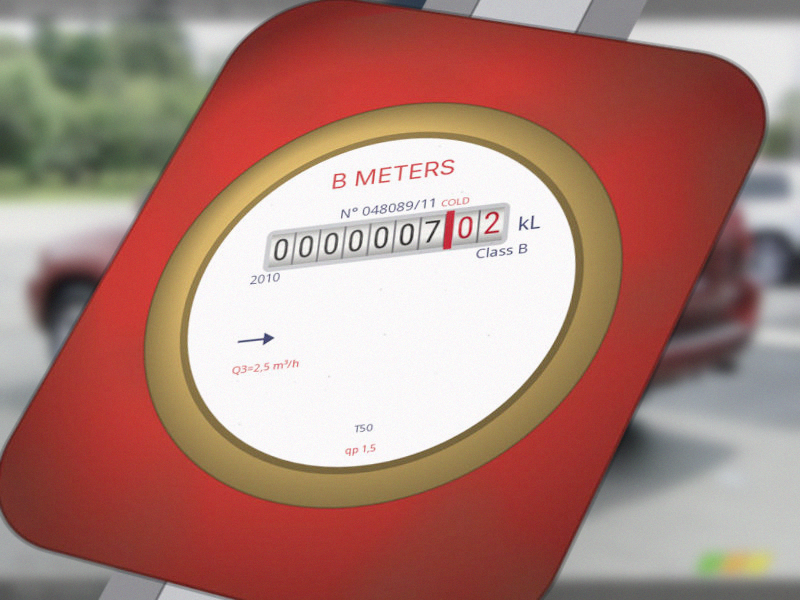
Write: kL 7.02
